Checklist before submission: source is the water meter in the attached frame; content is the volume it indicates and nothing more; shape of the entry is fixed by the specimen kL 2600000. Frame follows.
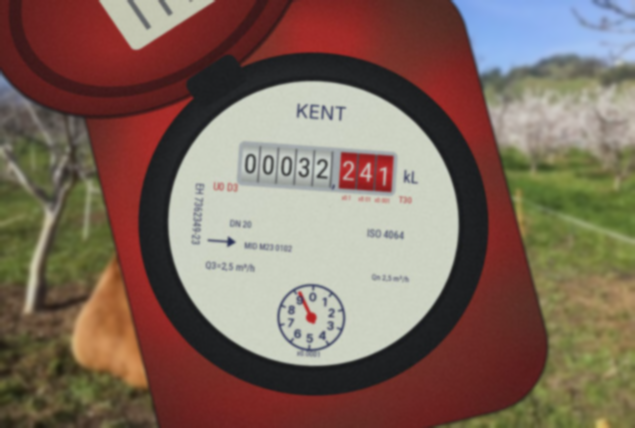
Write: kL 32.2409
